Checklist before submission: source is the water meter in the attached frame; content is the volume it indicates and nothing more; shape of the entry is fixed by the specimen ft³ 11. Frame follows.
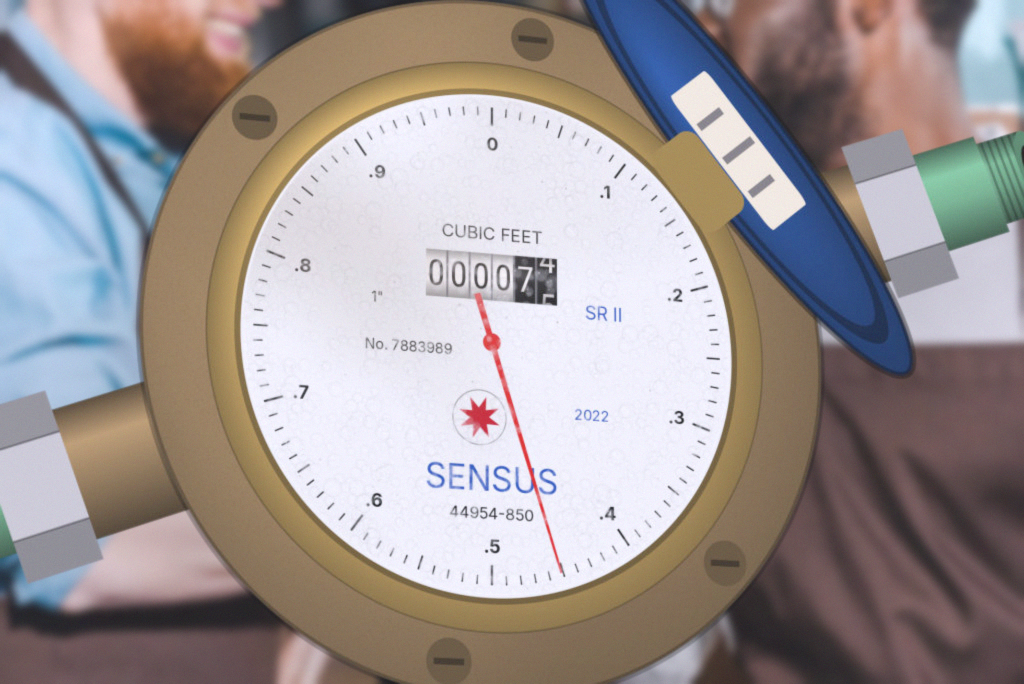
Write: ft³ 74.45
